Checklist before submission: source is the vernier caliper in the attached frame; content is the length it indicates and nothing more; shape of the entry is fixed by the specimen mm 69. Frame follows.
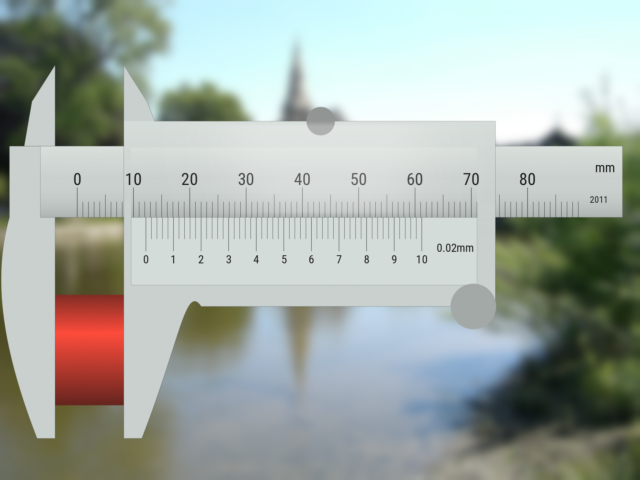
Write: mm 12.2
